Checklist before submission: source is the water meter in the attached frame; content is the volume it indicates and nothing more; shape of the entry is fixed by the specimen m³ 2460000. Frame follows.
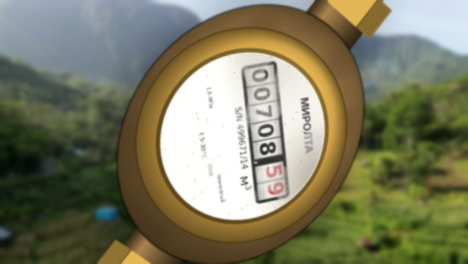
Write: m³ 708.59
